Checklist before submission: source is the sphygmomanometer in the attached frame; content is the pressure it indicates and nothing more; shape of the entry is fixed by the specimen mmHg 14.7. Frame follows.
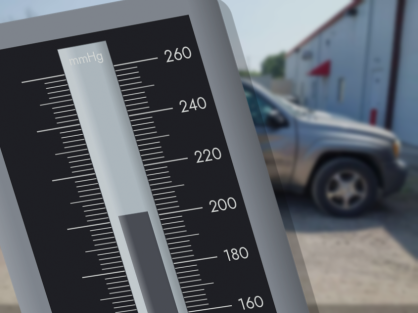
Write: mmHg 202
